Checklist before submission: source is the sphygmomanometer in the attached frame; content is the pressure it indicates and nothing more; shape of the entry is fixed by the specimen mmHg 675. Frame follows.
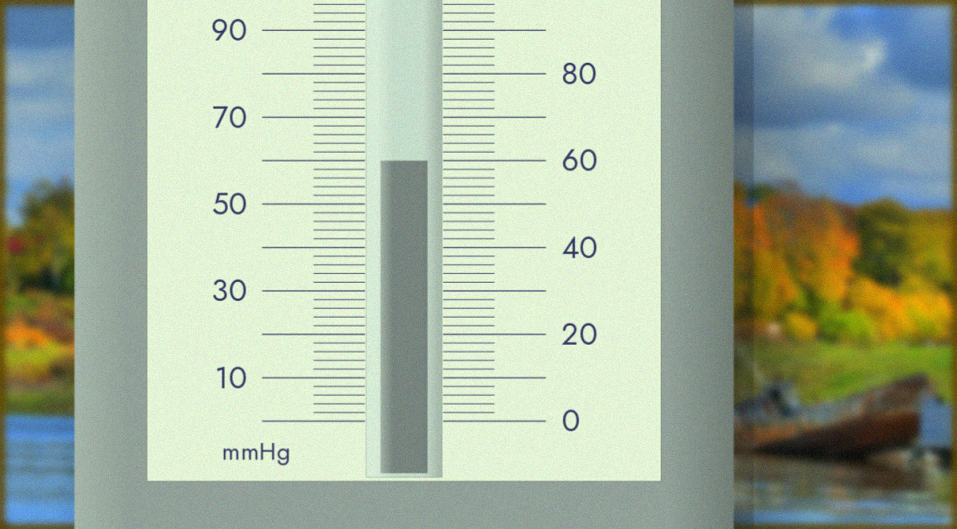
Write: mmHg 60
